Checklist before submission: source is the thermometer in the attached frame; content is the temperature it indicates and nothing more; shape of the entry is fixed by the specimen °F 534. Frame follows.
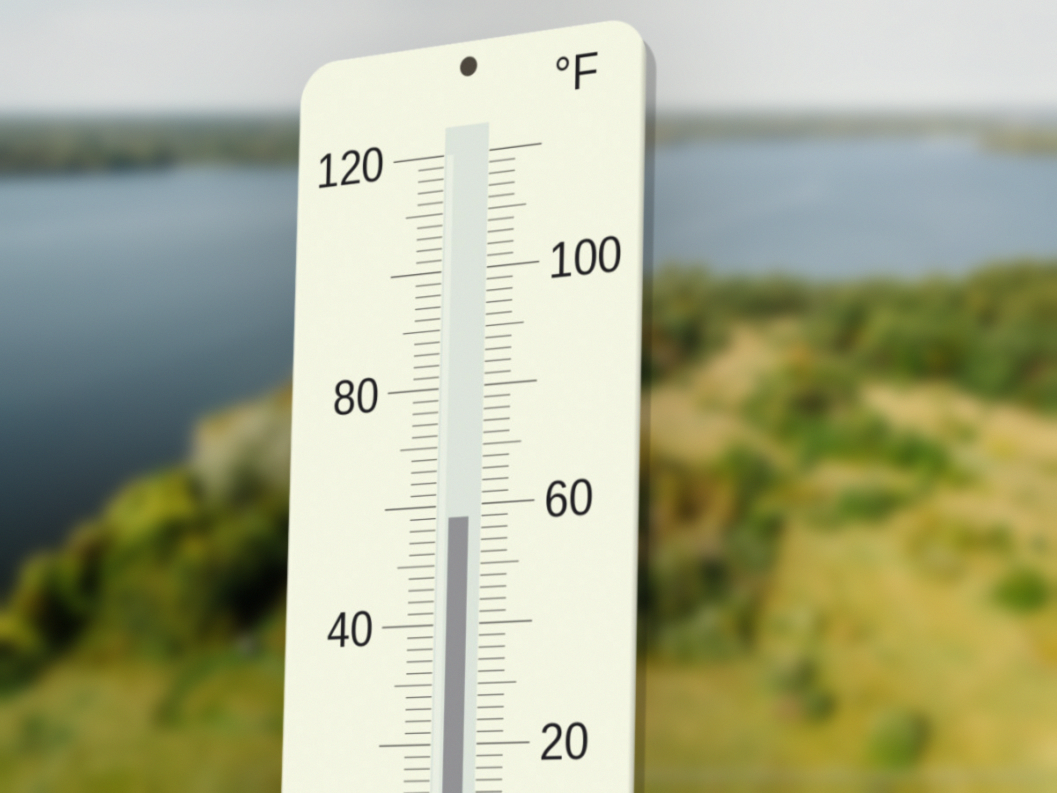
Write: °F 58
